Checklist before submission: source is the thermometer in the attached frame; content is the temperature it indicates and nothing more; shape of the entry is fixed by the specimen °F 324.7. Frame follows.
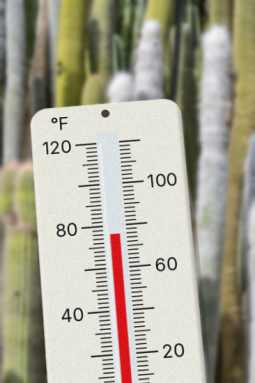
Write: °F 76
